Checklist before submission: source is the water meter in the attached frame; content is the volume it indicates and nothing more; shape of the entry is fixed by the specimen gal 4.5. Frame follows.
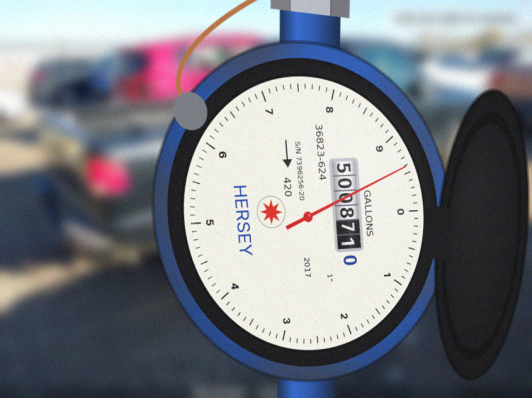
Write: gal 5008709.4
